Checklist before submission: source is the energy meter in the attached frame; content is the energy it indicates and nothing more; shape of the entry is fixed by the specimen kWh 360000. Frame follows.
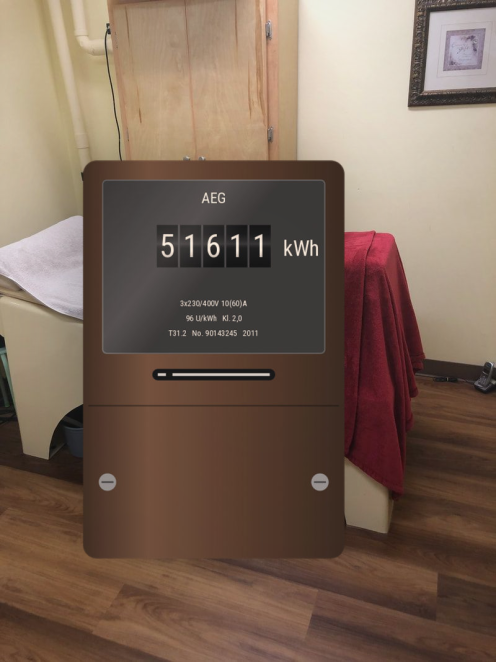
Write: kWh 51611
